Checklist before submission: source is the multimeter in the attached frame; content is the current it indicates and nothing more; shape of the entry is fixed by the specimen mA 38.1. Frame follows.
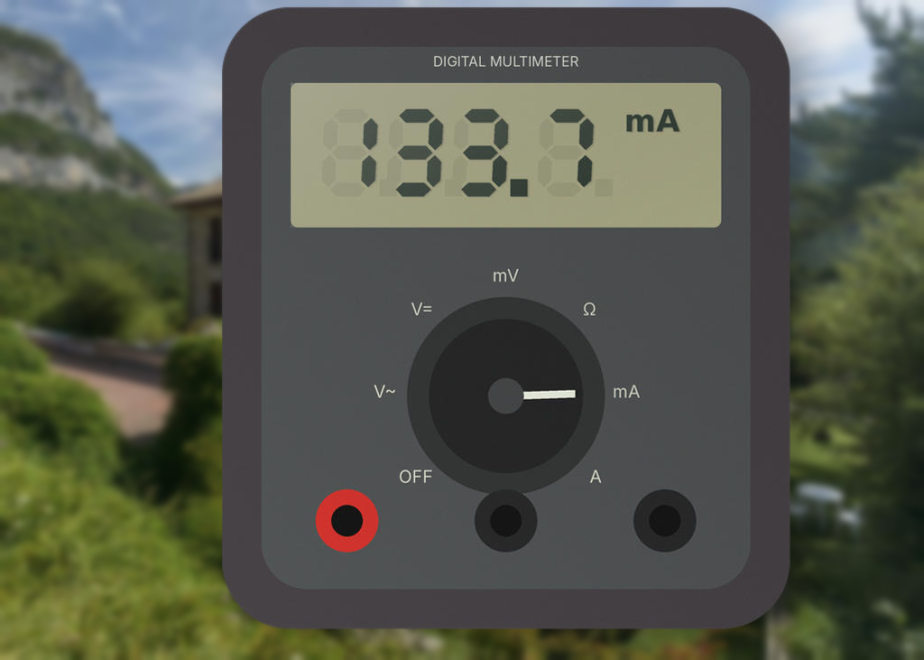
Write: mA 133.7
